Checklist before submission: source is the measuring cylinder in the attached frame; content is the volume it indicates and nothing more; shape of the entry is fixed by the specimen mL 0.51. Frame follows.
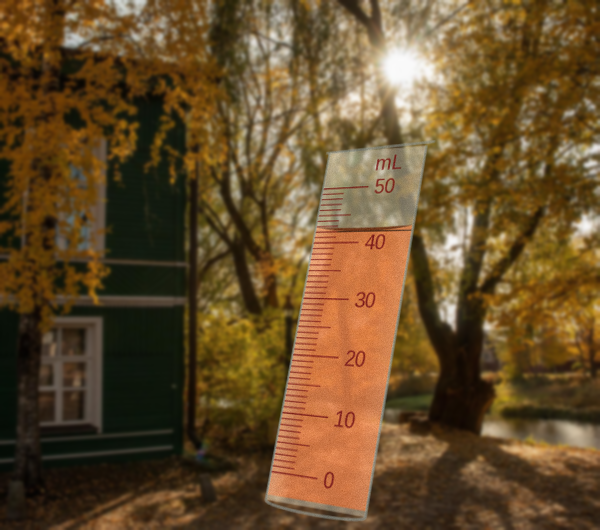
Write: mL 42
